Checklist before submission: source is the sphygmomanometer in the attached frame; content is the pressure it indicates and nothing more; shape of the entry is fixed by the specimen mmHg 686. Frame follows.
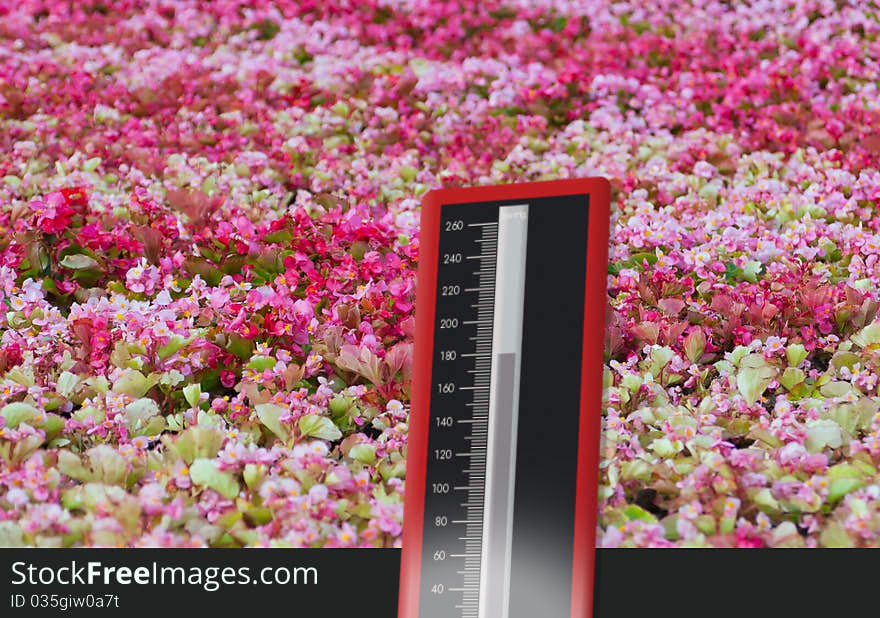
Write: mmHg 180
